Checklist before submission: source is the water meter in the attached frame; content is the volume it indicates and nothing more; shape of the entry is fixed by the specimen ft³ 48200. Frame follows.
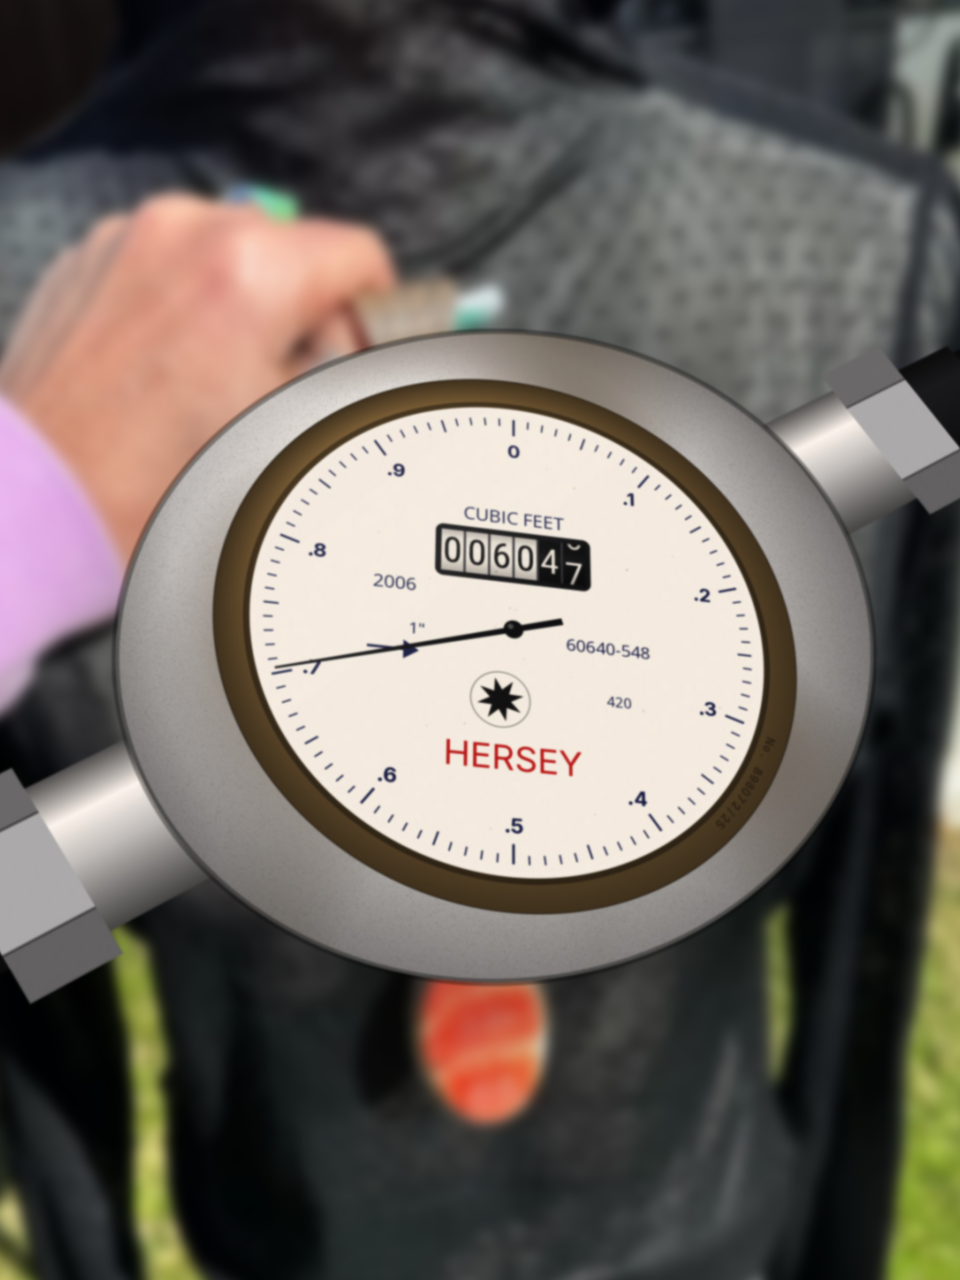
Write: ft³ 6046.70
